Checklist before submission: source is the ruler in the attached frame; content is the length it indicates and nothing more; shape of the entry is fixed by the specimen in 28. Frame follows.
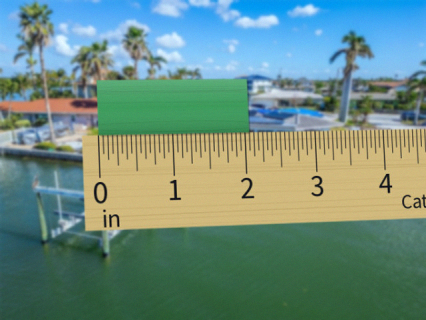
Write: in 2.0625
